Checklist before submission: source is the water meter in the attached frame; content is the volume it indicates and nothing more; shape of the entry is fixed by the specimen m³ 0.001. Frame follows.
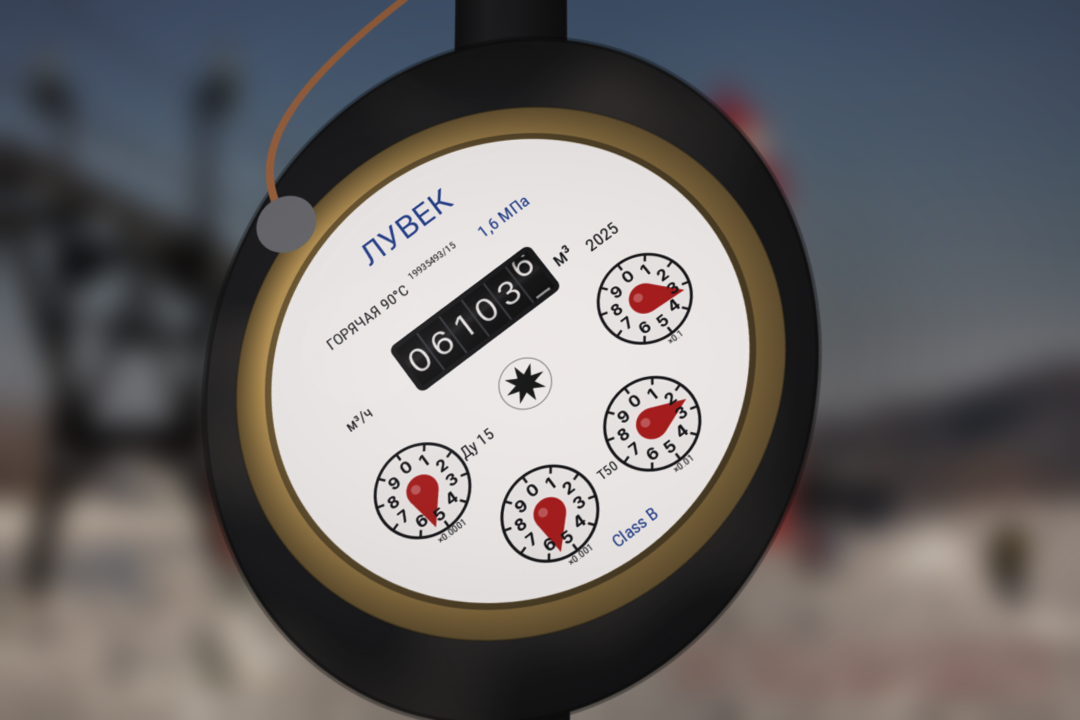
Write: m³ 61036.3255
